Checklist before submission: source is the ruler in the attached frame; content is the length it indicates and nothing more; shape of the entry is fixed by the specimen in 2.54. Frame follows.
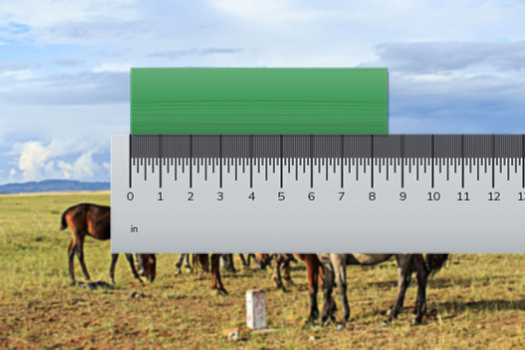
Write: in 8.5
